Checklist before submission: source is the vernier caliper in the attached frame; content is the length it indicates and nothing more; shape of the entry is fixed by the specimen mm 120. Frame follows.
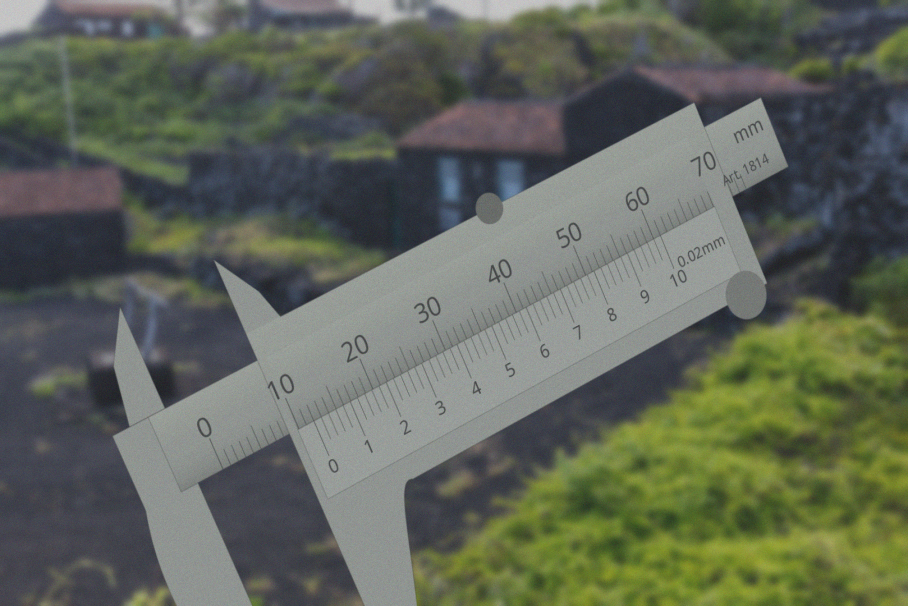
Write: mm 12.0
